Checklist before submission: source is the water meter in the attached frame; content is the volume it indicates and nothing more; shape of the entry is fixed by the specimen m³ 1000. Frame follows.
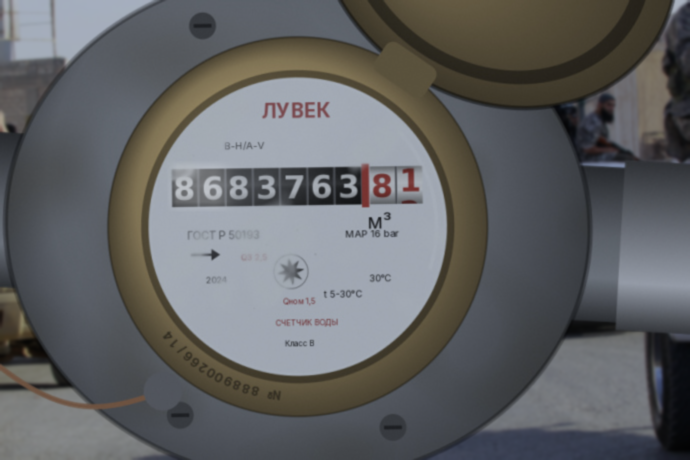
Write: m³ 8683763.81
